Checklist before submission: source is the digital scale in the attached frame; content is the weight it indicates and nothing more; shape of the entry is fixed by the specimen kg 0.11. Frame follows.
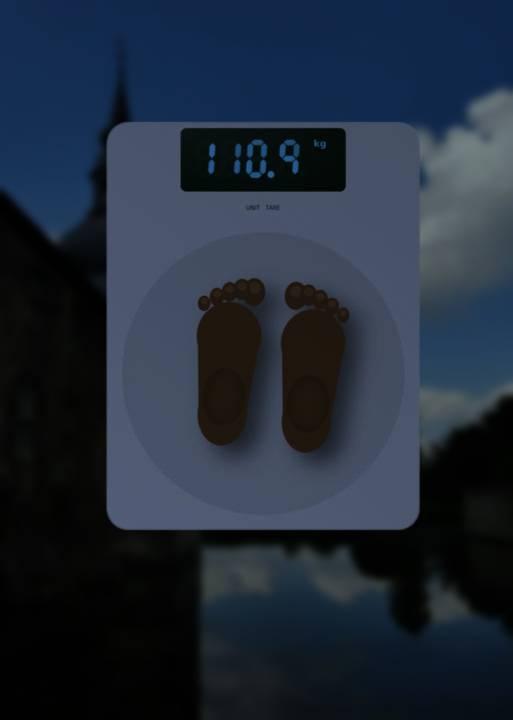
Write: kg 110.9
